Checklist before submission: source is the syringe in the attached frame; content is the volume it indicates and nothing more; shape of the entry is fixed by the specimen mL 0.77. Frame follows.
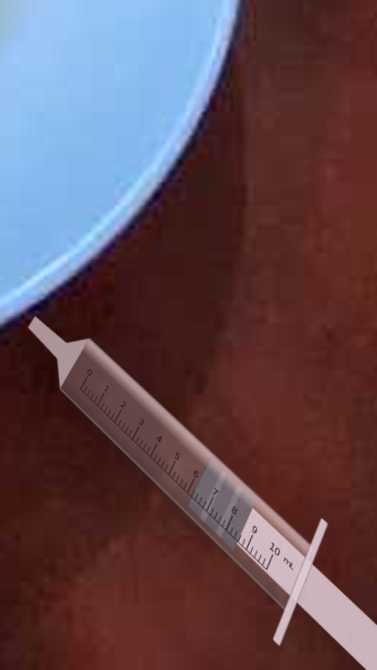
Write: mL 6.2
